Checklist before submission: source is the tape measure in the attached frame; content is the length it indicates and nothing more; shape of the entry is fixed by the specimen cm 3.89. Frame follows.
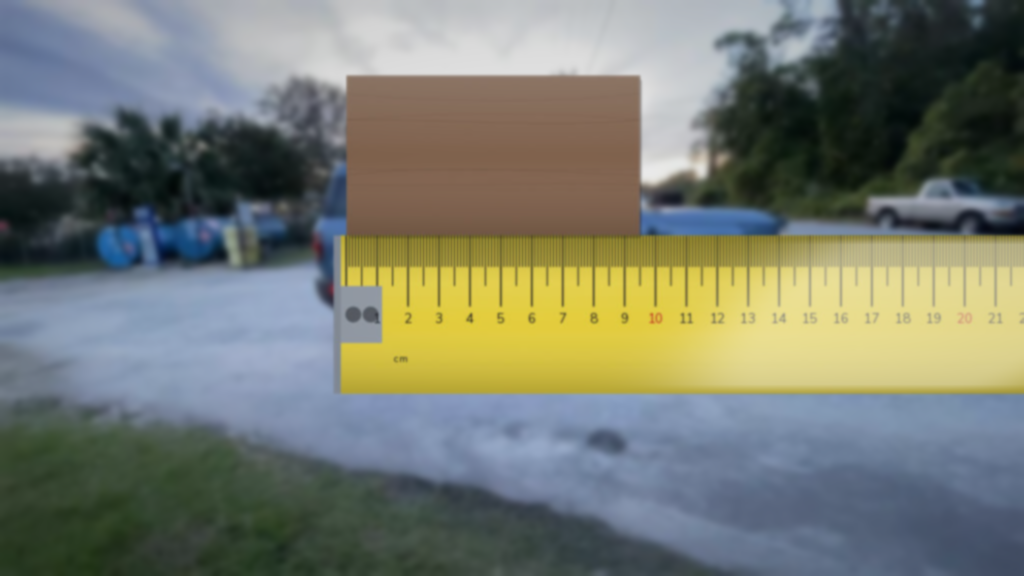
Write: cm 9.5
